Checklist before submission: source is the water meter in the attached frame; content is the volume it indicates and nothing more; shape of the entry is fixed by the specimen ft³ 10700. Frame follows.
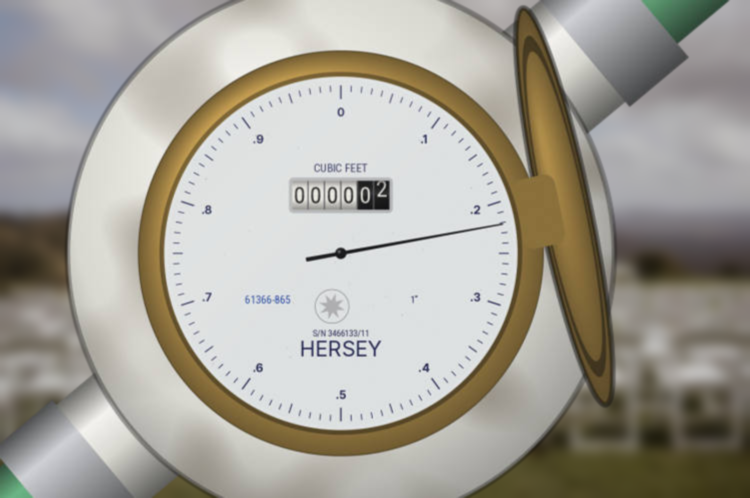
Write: ft³ 2.22
